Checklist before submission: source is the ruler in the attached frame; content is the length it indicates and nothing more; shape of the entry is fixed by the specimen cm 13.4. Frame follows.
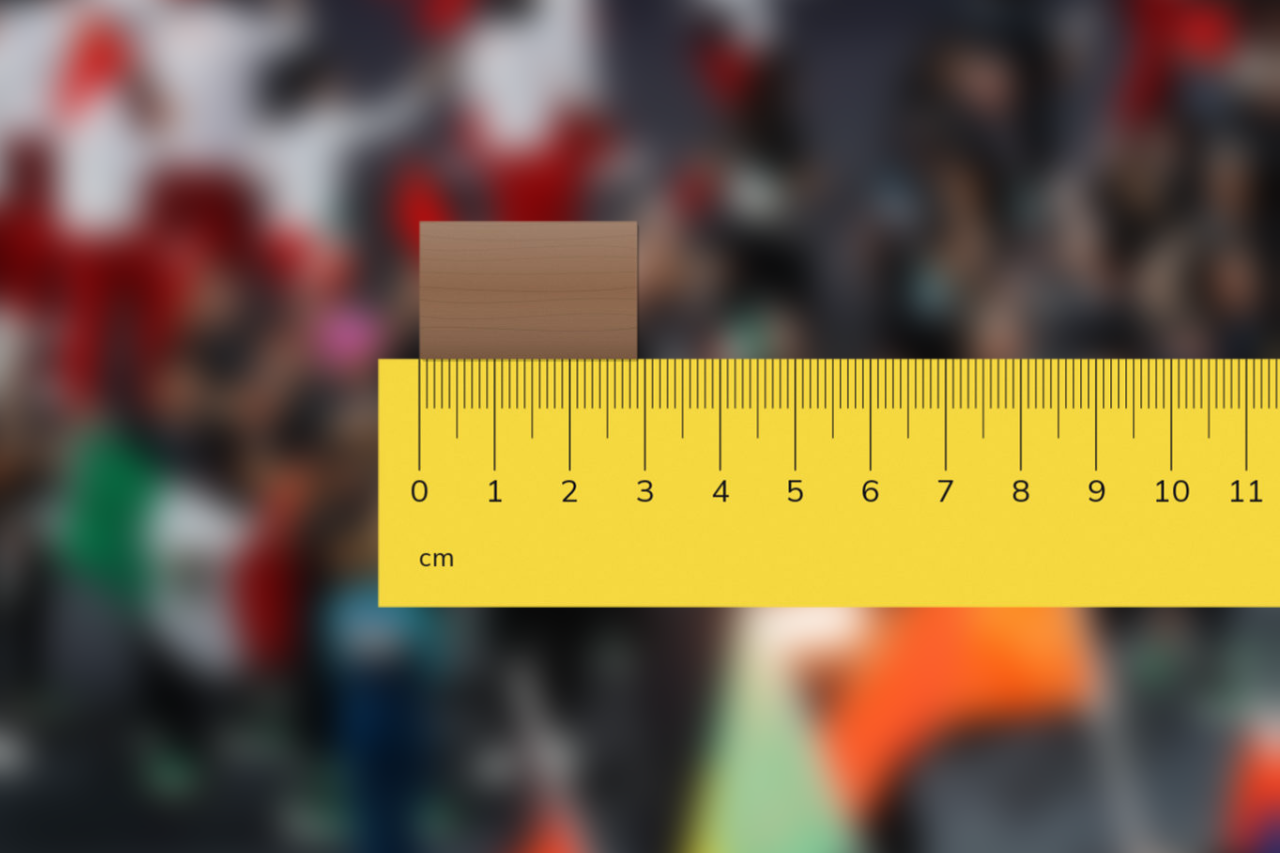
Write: cm 2.9
